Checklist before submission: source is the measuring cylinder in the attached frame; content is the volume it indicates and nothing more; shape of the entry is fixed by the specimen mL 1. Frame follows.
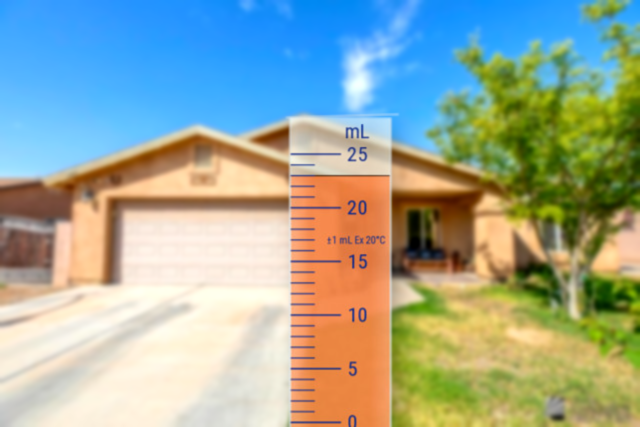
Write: mL 23
